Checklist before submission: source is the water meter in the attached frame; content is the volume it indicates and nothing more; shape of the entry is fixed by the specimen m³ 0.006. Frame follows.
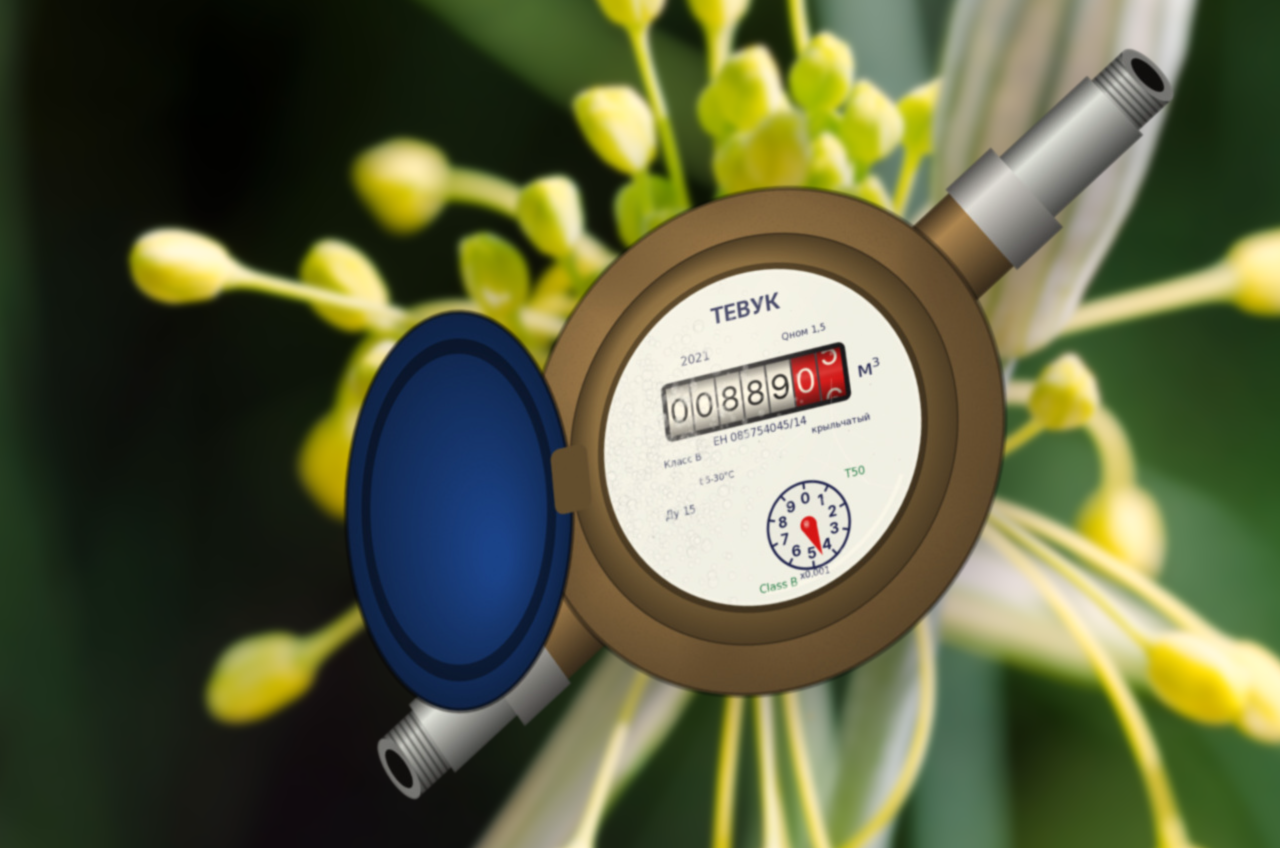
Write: m³ 889.054
